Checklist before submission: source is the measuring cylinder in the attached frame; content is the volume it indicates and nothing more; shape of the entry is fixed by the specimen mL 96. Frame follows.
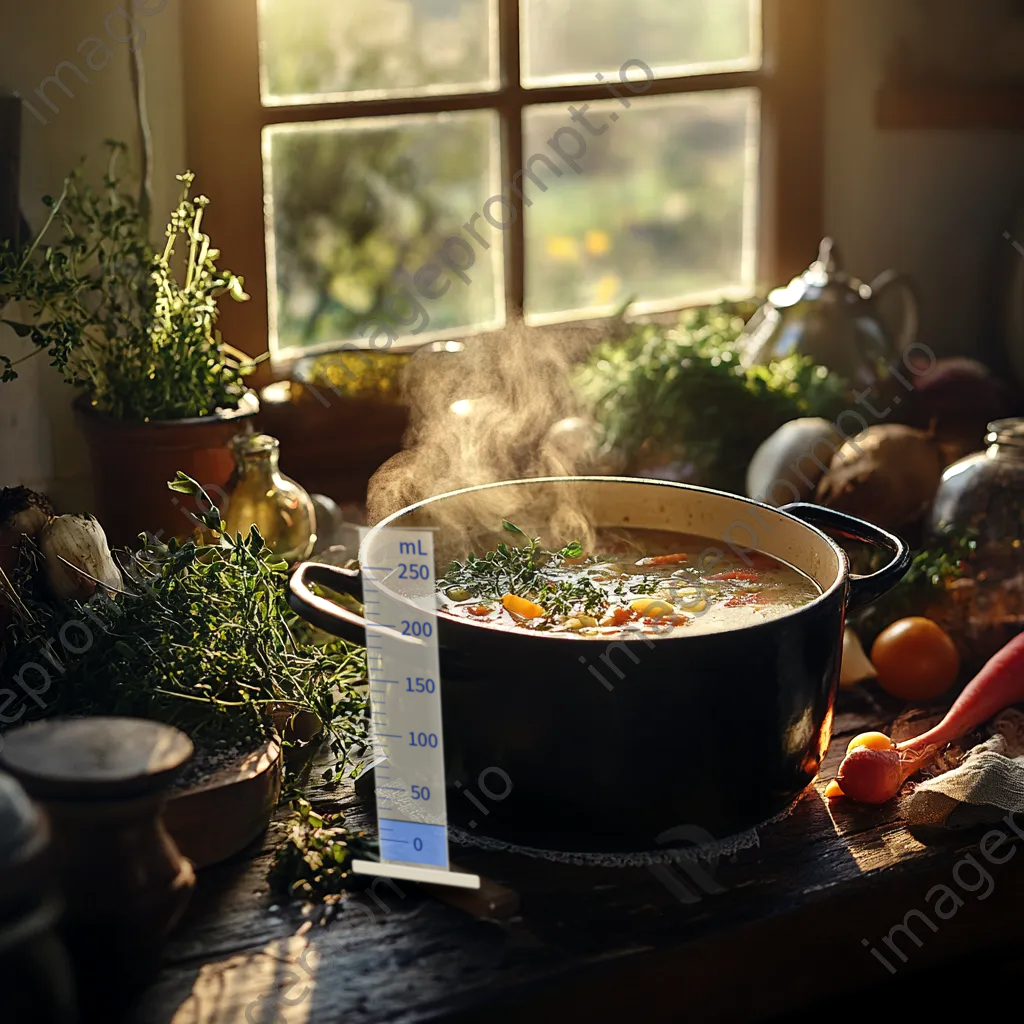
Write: mL 20
